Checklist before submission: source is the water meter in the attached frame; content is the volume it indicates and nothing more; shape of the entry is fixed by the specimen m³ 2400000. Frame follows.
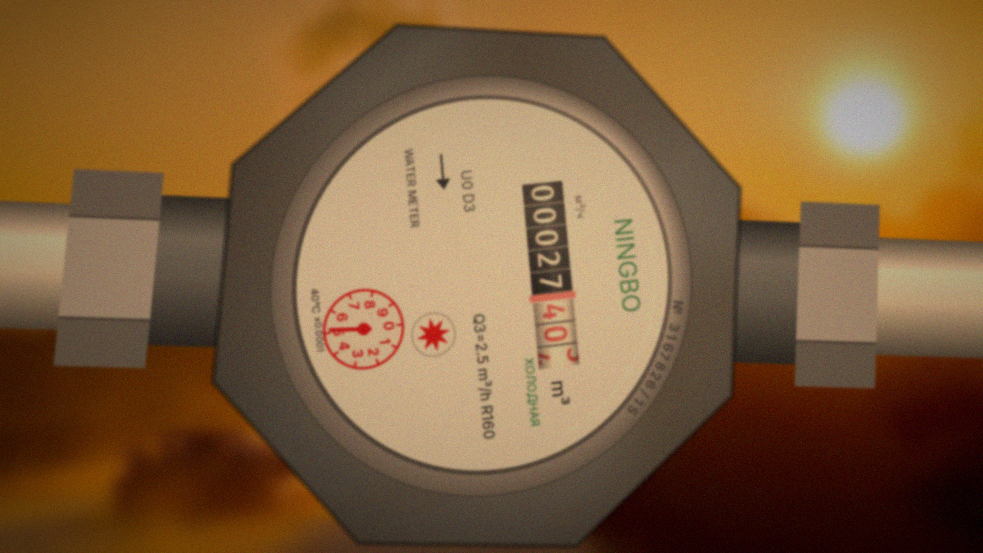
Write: m³ 27.4035
